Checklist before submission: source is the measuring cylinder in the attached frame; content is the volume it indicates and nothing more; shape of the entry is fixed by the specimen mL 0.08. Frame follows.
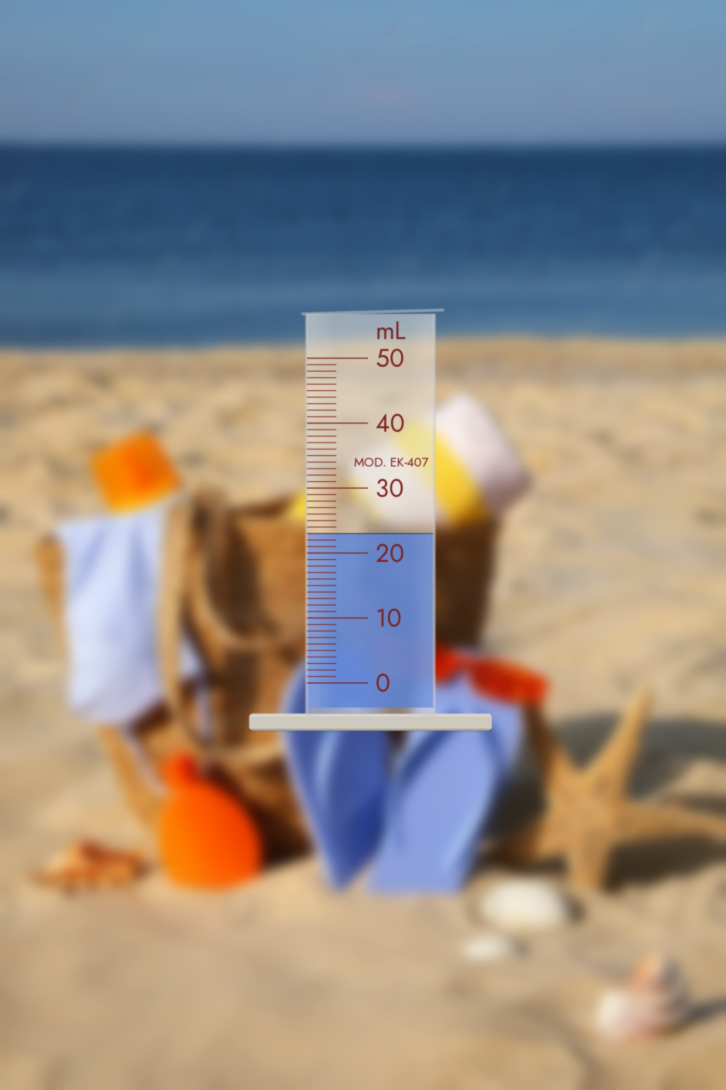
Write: mL 23
